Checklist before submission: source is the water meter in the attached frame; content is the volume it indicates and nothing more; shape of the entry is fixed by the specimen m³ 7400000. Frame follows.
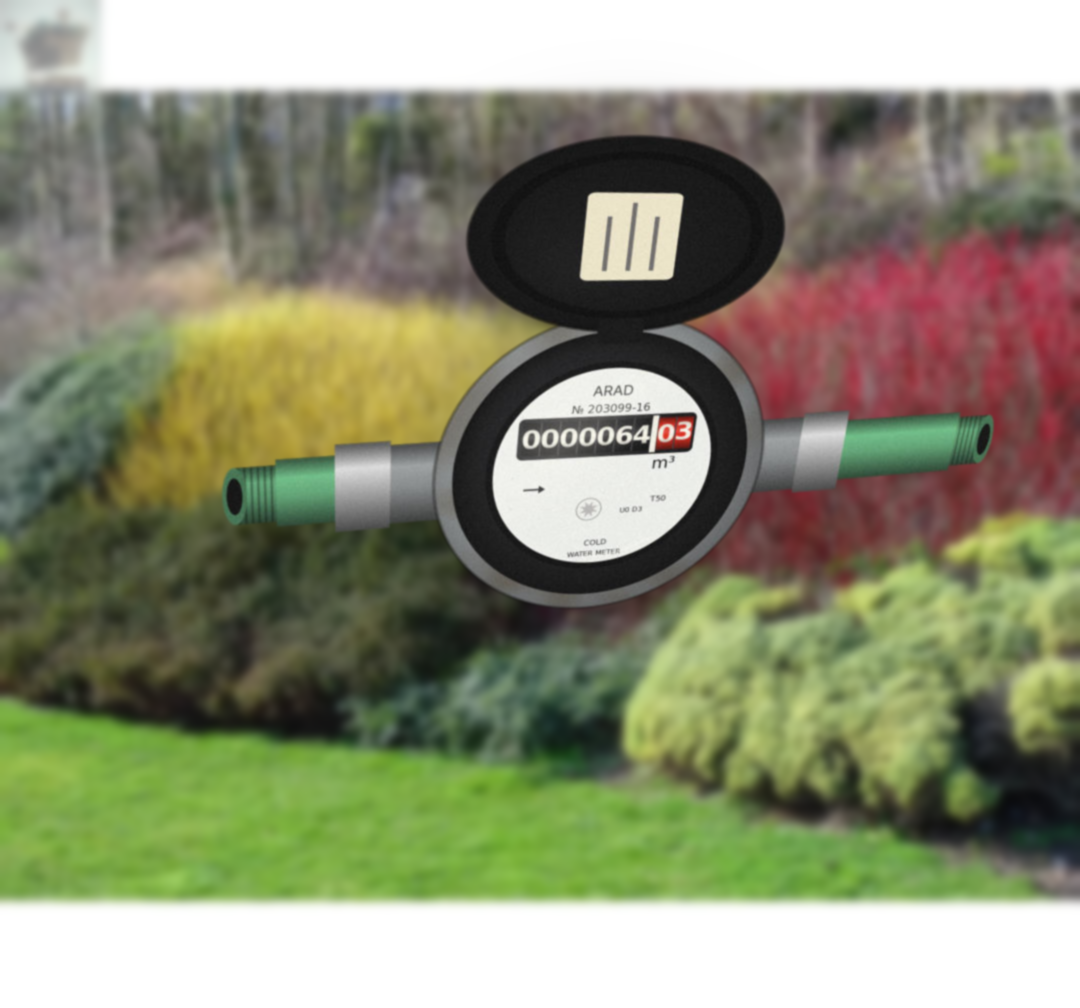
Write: m³ 64.03
